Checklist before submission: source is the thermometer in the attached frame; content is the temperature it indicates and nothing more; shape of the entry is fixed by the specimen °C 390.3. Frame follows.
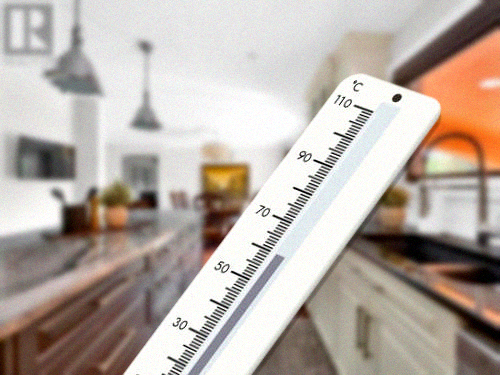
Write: °C 60
